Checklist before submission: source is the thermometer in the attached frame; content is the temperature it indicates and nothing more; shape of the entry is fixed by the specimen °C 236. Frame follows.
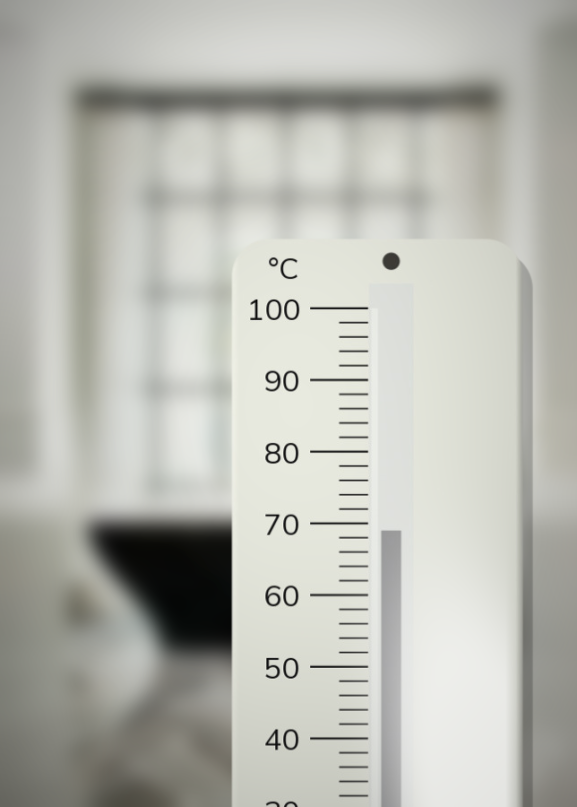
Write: °C 69
